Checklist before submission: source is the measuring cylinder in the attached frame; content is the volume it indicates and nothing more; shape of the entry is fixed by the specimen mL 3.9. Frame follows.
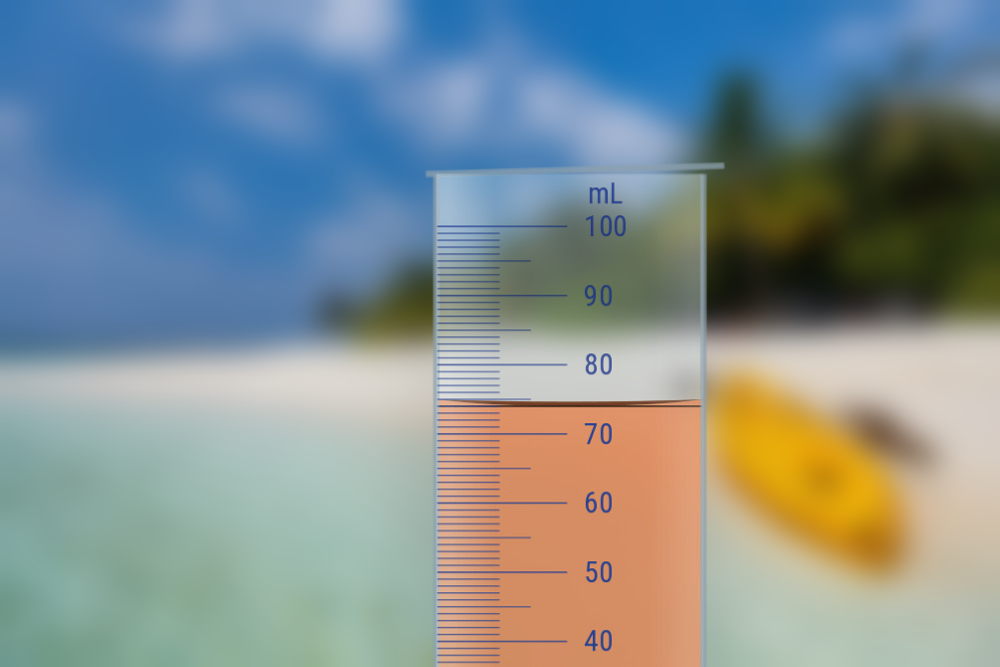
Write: mL 74
